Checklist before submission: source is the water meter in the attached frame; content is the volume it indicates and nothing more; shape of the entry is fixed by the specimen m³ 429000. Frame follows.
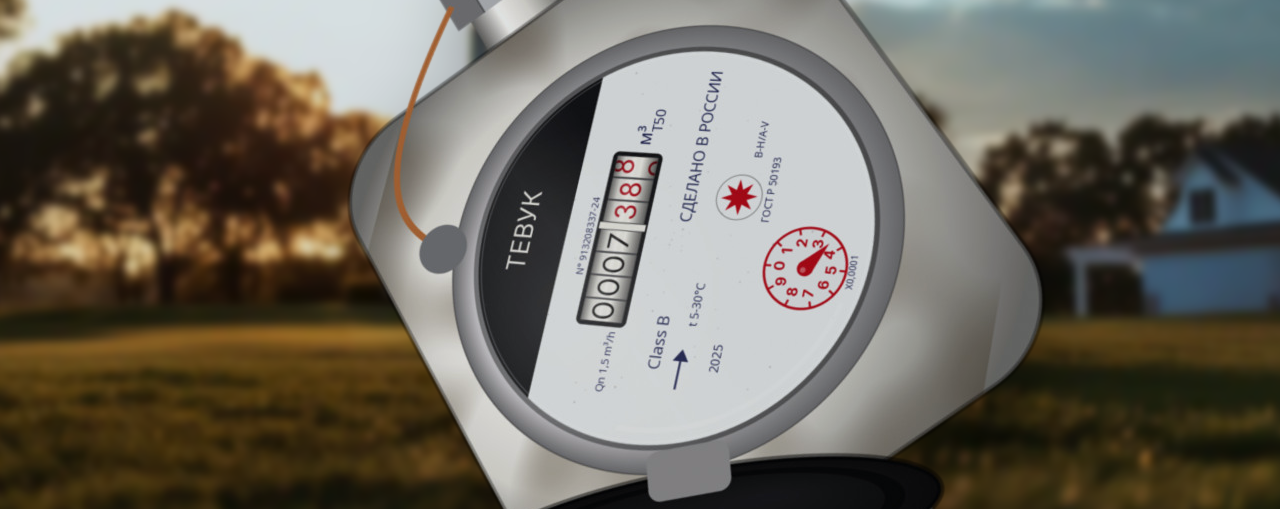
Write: m³ 7.3883
